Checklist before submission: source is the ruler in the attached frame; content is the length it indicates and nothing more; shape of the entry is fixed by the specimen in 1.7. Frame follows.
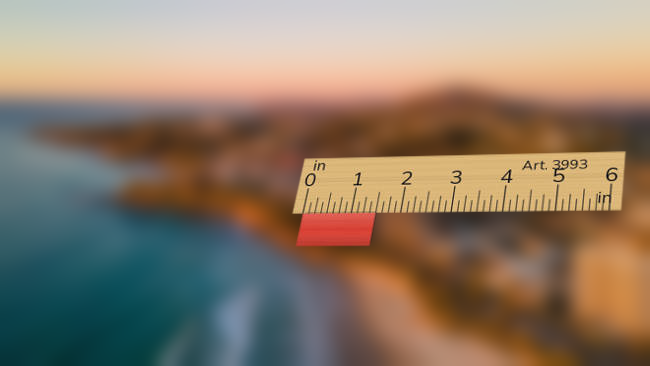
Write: in 1.5
